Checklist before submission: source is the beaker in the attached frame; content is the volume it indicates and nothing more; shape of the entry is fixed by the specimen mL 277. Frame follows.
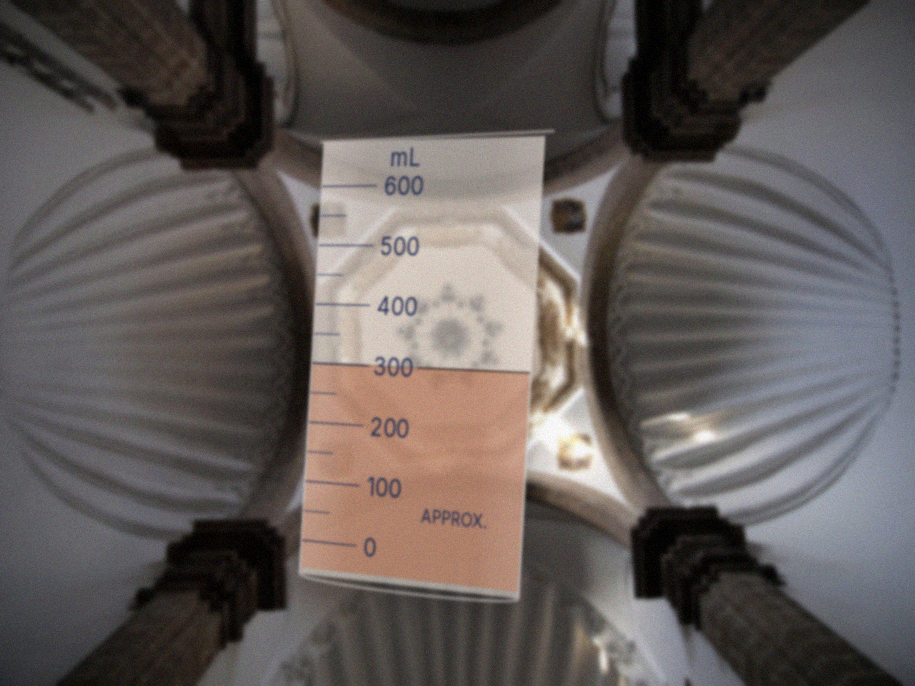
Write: mL 300
